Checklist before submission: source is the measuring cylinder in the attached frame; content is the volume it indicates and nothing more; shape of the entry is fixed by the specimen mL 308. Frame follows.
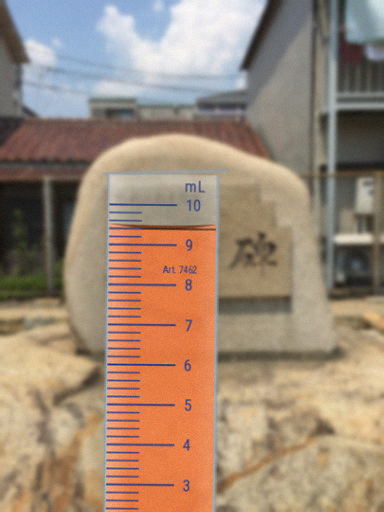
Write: mL 9.4
